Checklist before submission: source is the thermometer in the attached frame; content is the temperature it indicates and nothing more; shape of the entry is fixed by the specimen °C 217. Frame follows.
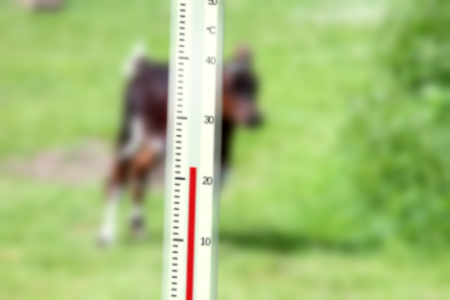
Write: °C 22
